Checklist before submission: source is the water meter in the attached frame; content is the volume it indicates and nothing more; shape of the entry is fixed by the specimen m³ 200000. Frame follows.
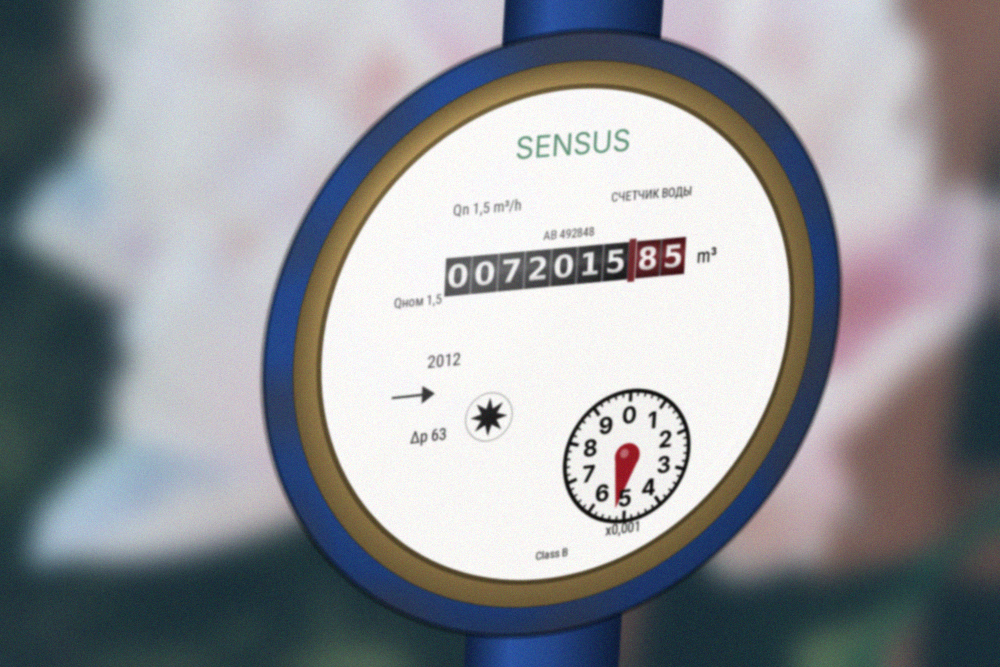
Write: m³ 72015.855
